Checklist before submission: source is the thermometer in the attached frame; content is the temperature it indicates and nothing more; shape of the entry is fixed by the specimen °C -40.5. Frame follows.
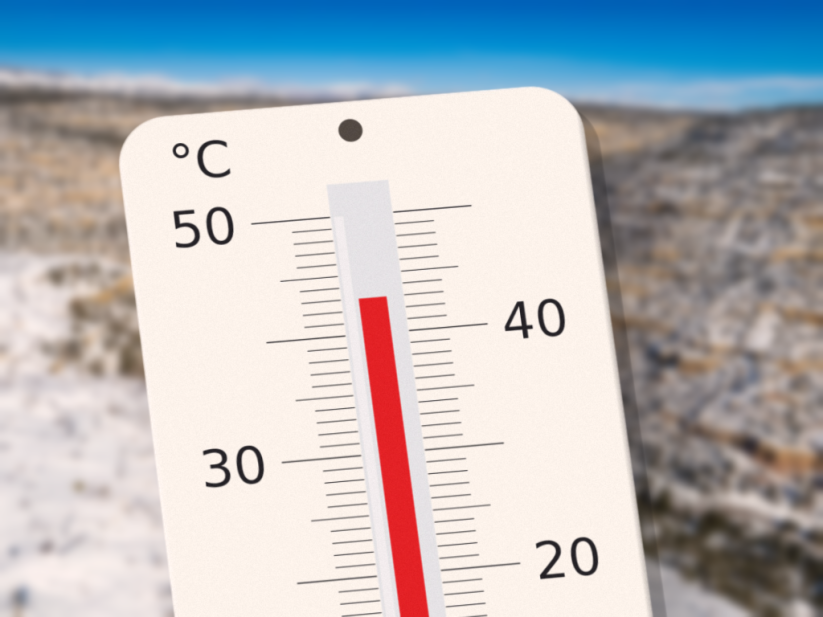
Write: °C 43
